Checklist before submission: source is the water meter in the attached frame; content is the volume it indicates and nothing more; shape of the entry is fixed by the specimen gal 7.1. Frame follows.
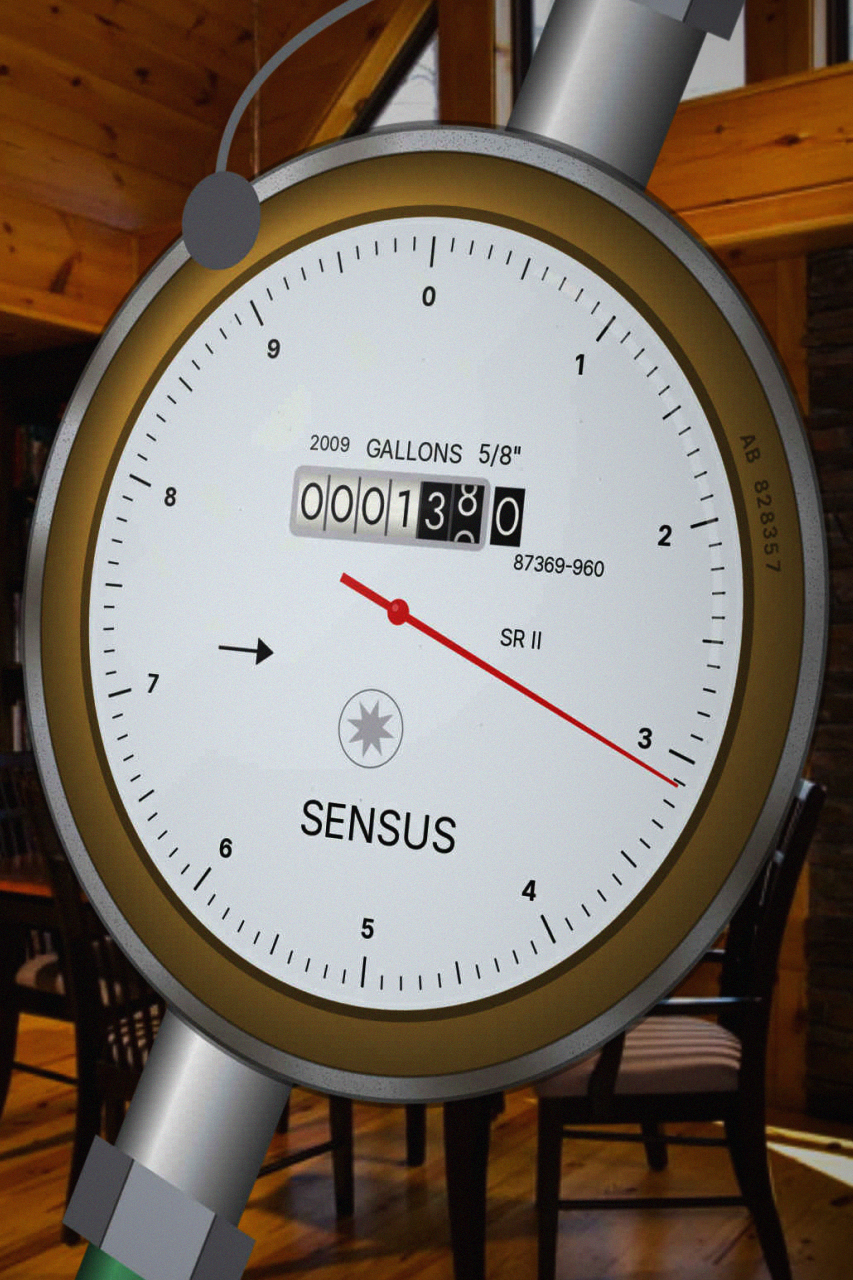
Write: gal 1383.1
